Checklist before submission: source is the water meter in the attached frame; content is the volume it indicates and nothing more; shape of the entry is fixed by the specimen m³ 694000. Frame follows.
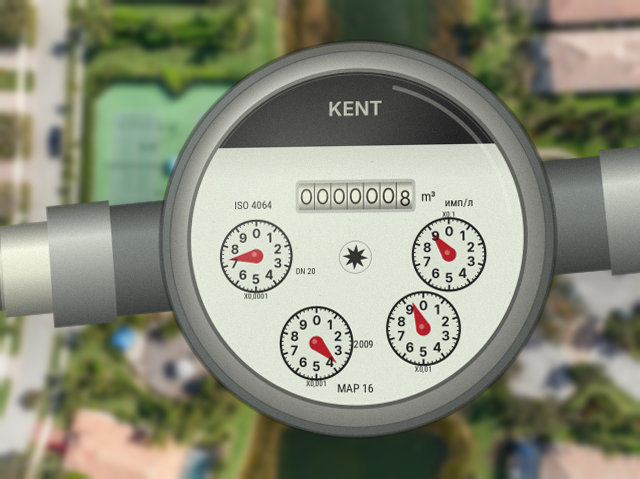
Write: m³ 7.8937
